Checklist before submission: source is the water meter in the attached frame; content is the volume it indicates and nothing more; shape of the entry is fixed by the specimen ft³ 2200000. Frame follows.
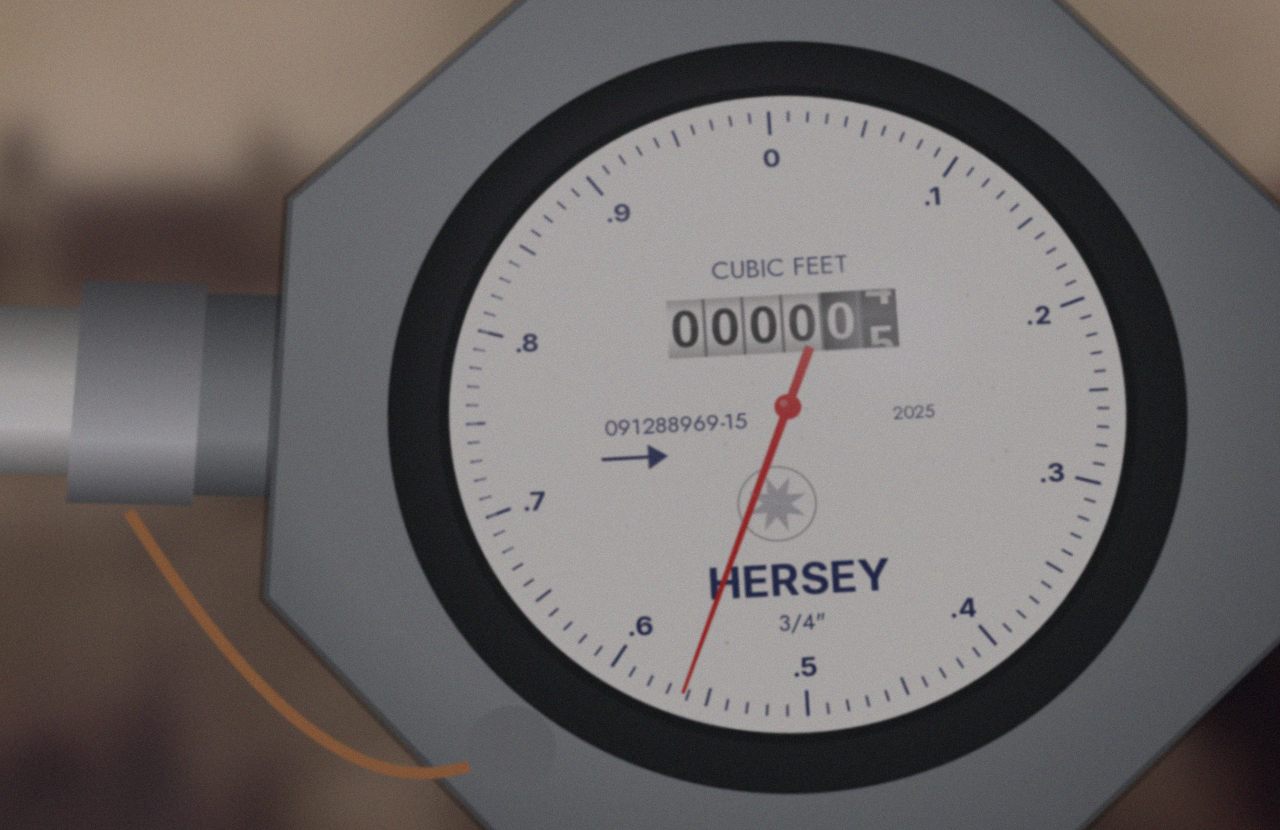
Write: ft³ 4.56
